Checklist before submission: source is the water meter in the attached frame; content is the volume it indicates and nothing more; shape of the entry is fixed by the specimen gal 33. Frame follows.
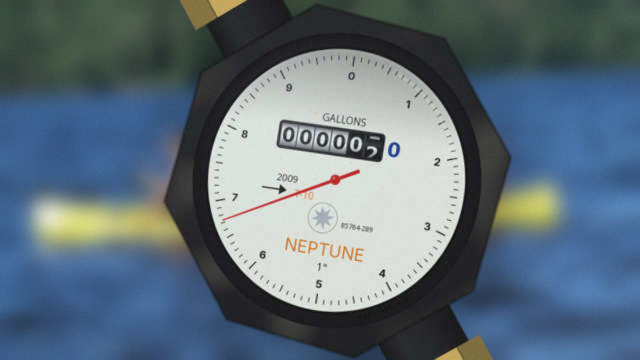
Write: gal 16.7
